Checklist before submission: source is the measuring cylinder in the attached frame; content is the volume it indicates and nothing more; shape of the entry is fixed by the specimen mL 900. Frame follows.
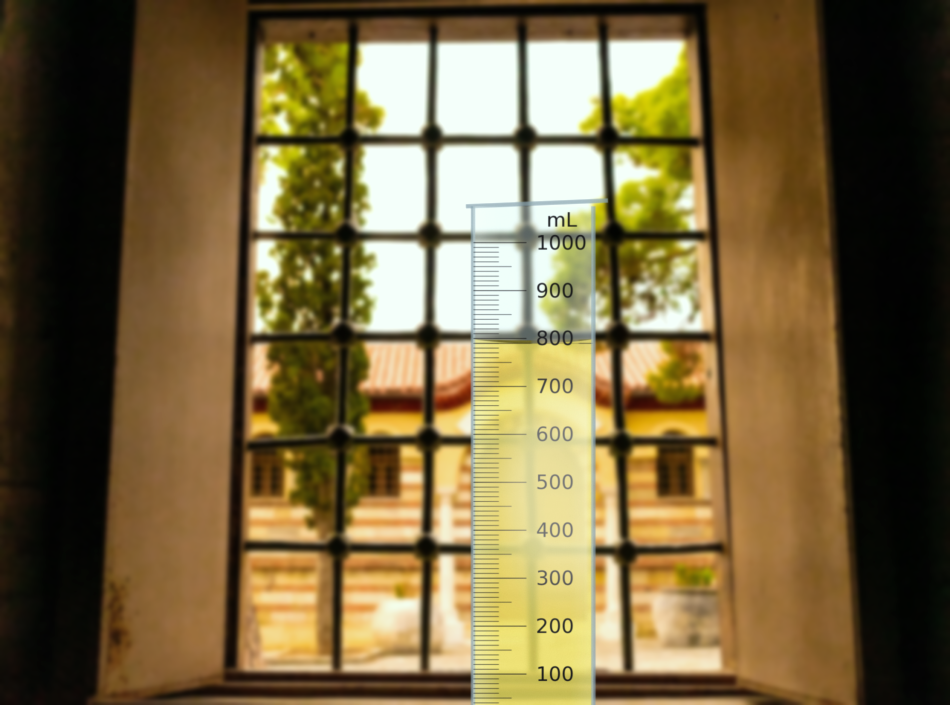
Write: mL 790
